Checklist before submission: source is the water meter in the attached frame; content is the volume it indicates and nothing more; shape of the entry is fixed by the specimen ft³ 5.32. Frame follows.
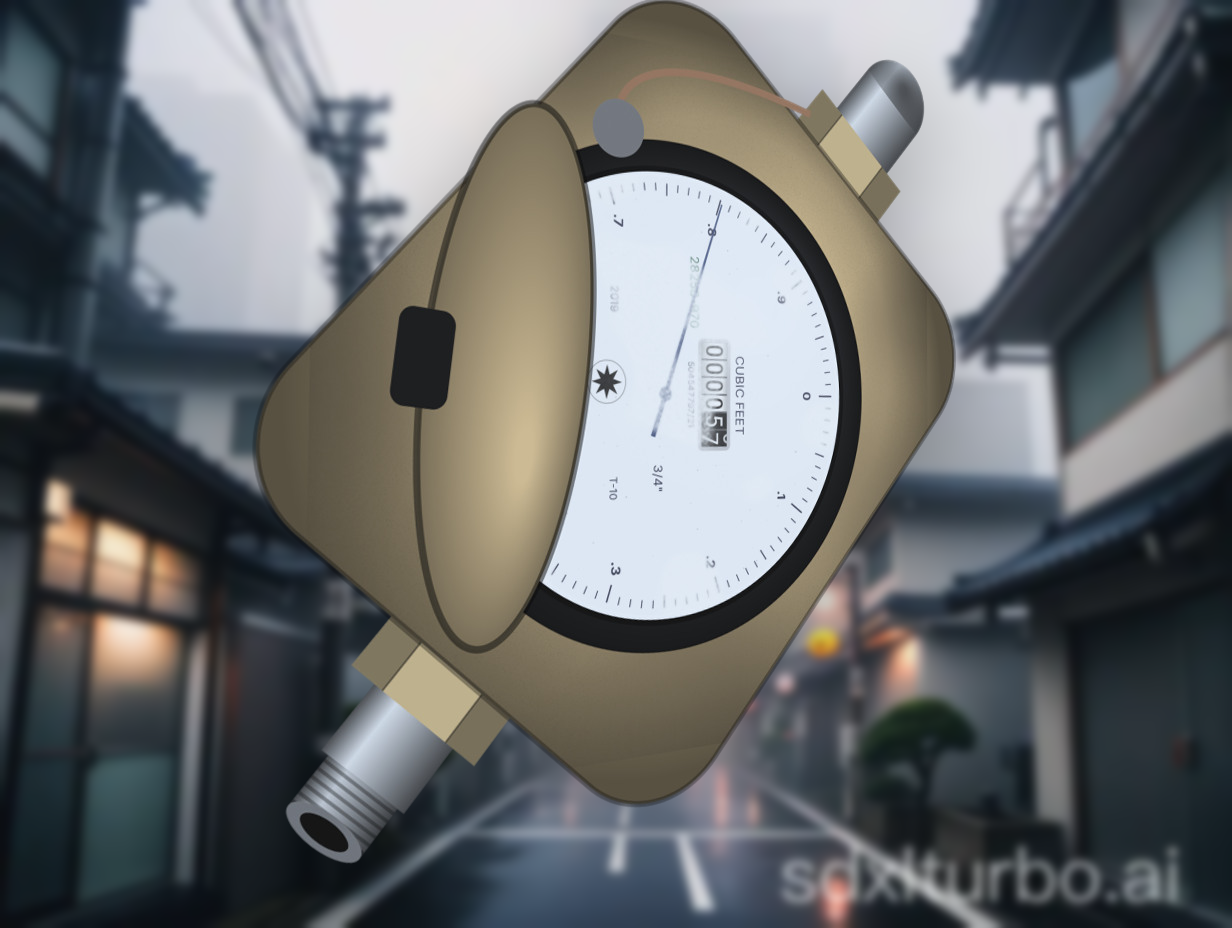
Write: ft³ 56.80
